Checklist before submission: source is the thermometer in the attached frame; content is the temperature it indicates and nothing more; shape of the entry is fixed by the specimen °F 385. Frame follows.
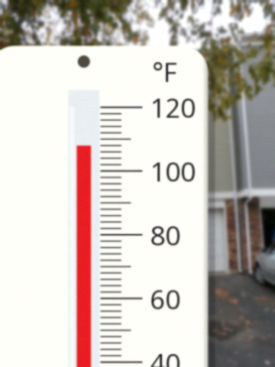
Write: °F 108
